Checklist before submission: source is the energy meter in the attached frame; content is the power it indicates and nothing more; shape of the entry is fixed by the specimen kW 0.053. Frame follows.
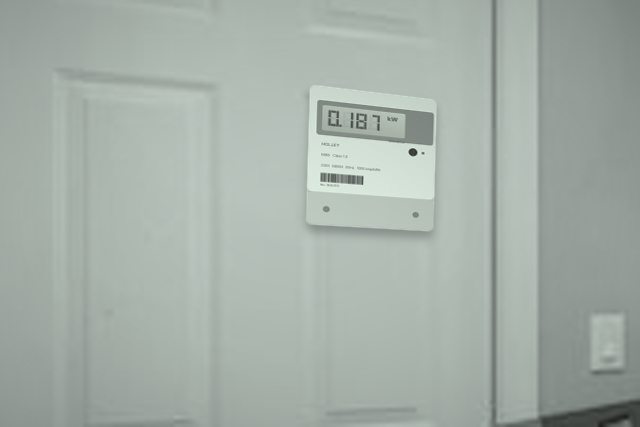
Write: kW 0.187
